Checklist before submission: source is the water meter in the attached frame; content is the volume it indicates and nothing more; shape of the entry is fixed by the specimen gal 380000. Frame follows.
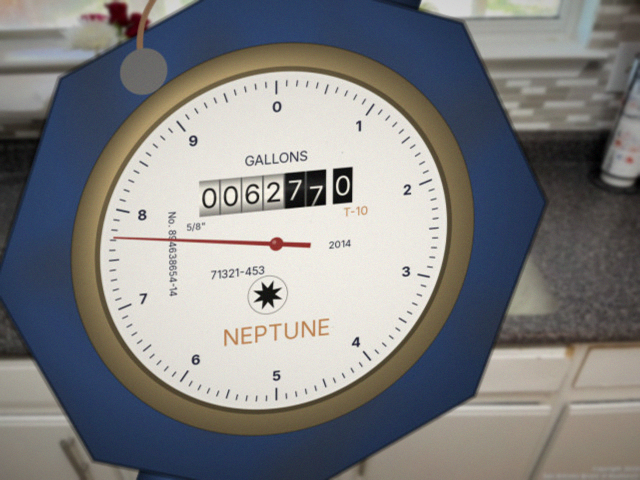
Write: gal 62767.7
